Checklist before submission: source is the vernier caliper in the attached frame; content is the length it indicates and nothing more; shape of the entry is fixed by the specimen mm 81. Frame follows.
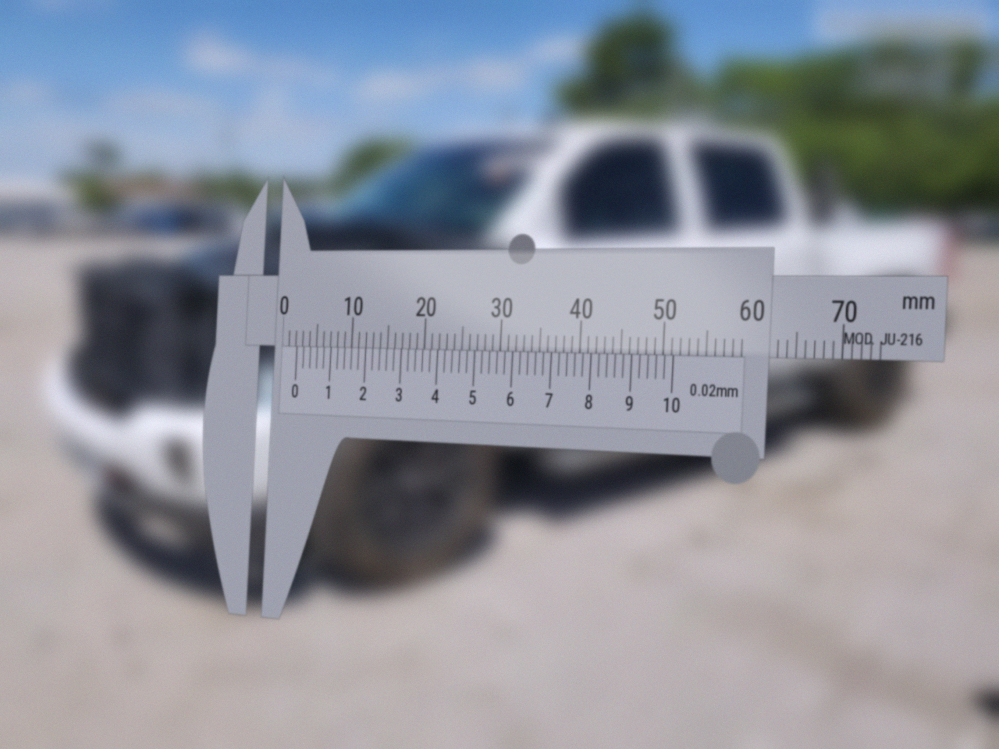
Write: mm 2.2
